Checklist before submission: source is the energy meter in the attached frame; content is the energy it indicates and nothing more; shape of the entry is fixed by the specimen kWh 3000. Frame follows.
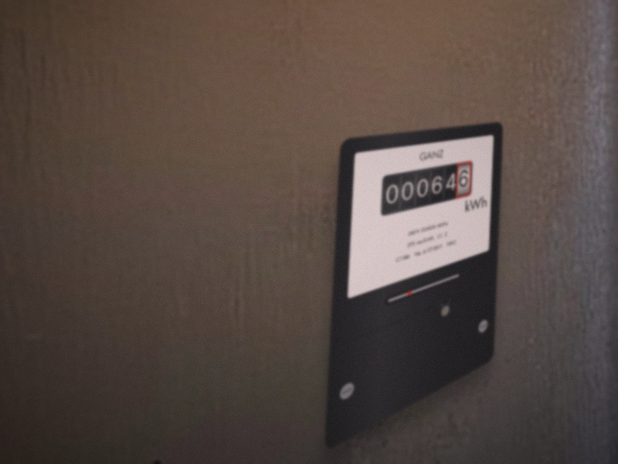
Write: kWh 64.6
